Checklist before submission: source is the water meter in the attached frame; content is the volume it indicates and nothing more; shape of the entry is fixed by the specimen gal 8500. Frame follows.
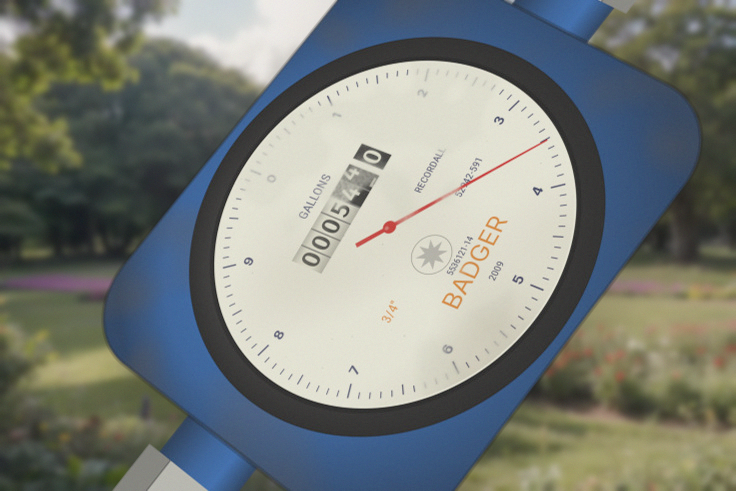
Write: gal 5443.5
